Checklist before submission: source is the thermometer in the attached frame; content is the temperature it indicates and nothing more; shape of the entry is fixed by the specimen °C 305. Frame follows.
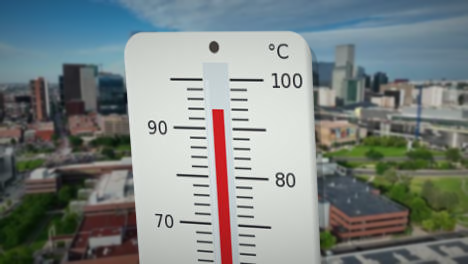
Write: °C 94
